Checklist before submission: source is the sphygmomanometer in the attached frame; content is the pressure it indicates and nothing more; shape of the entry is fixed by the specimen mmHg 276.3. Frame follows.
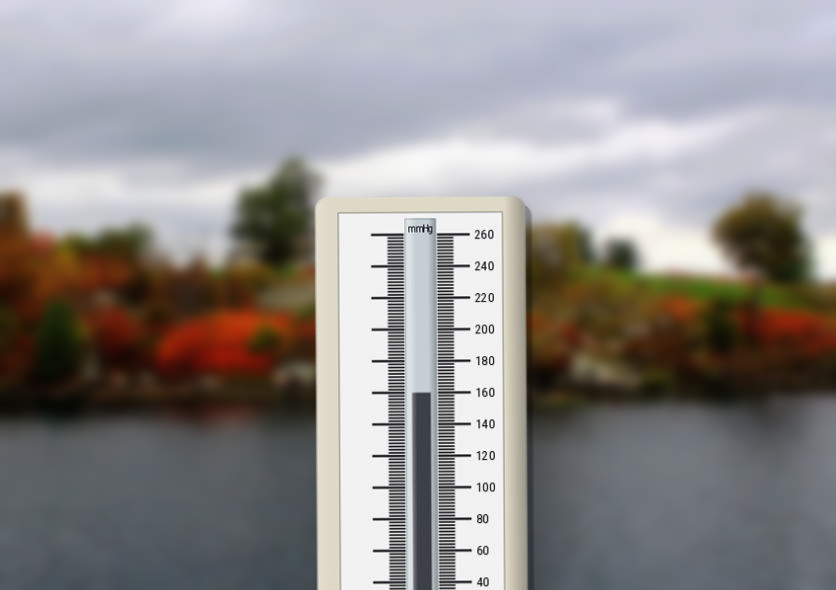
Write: mmHg 160
